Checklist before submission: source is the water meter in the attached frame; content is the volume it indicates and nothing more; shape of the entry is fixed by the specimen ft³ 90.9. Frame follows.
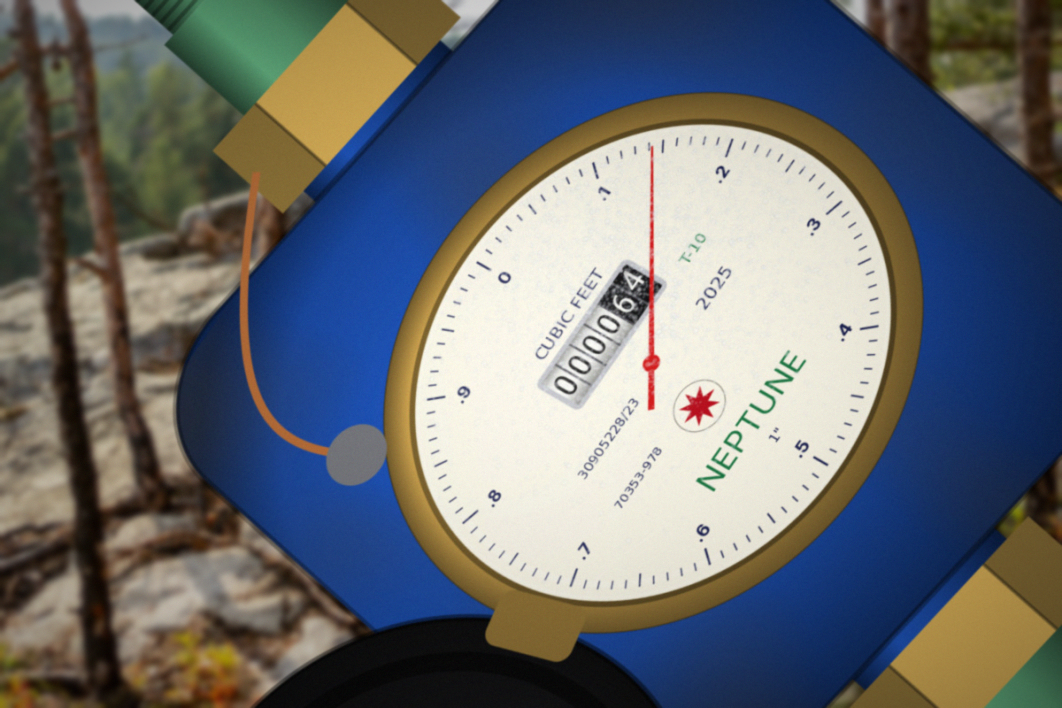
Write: ft³ 64.14
